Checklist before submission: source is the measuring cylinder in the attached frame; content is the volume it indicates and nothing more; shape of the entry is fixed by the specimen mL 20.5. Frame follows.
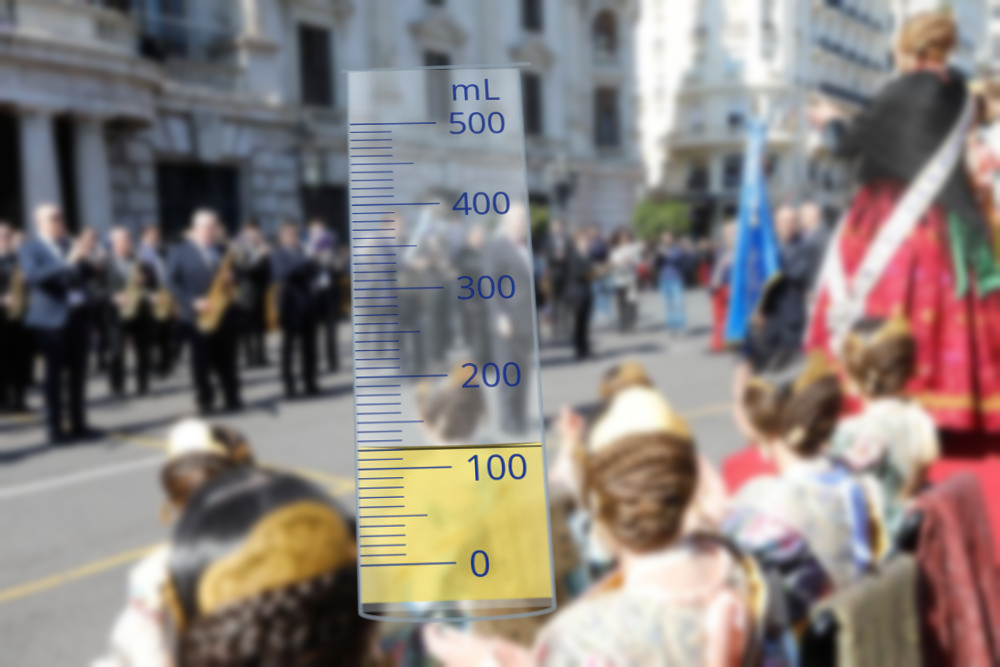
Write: mL 120
